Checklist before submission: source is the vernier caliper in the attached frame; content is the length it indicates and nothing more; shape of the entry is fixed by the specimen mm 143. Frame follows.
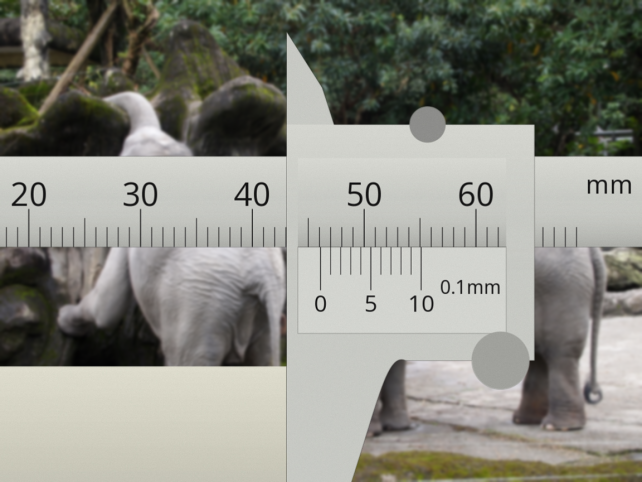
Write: mm 46.1
